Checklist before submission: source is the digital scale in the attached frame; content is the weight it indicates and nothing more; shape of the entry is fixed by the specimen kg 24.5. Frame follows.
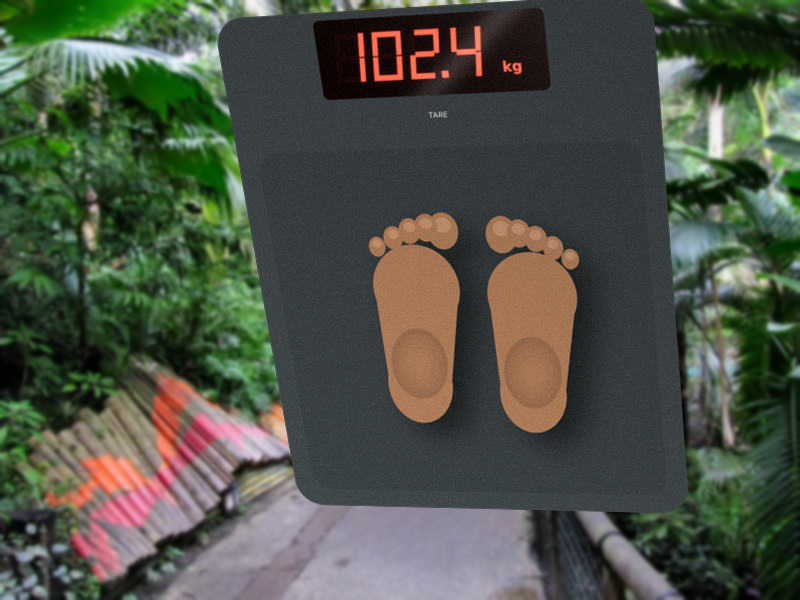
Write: kg 102.4
